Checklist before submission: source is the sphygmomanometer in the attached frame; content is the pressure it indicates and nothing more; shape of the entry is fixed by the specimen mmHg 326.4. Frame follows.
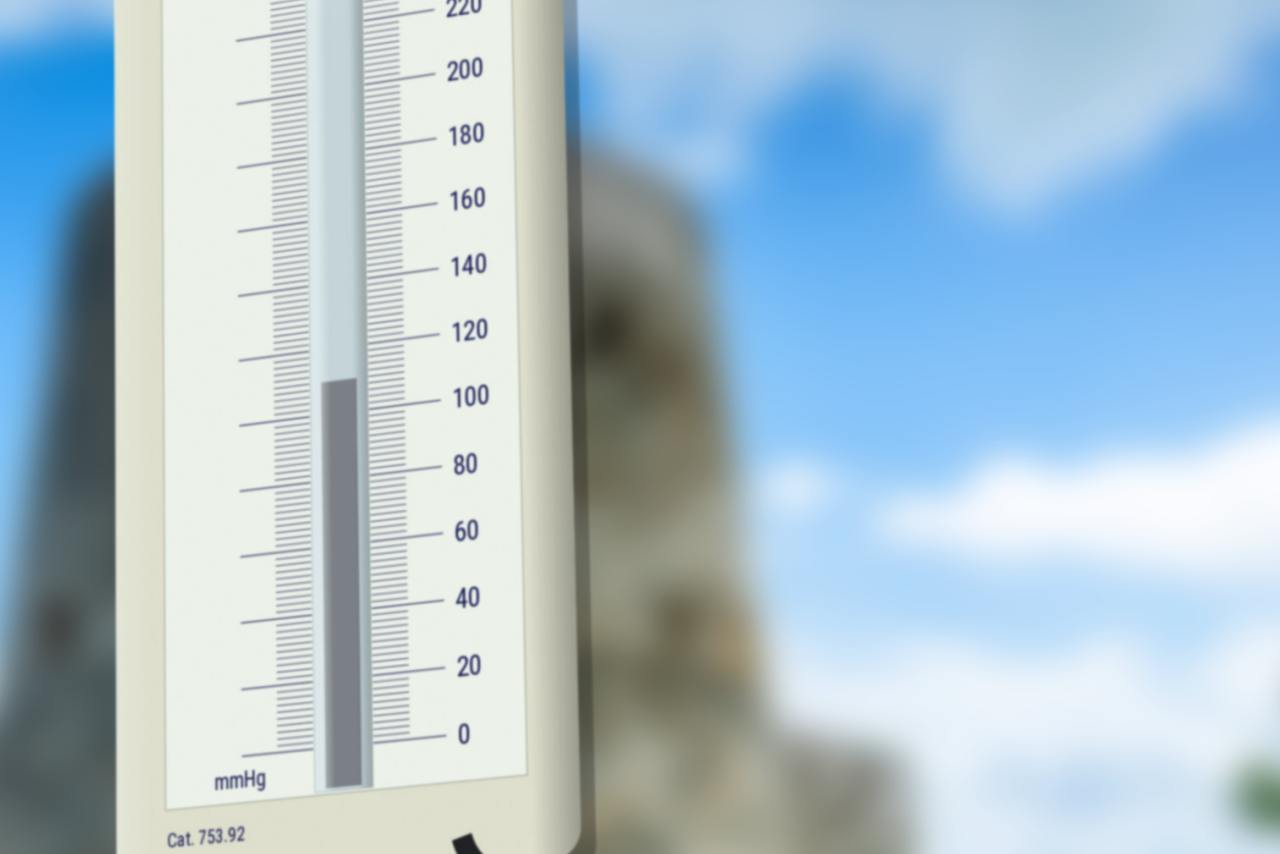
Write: mmHg 110
